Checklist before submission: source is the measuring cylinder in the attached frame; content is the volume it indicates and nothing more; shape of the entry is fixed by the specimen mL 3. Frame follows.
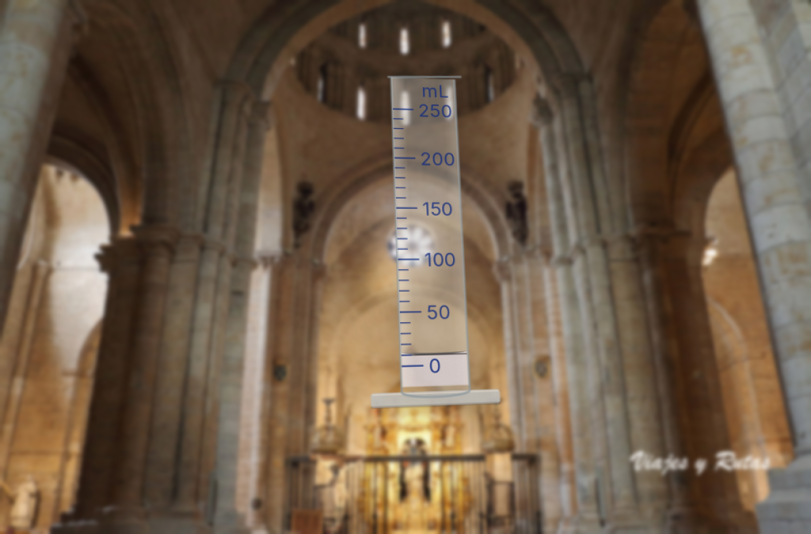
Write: mL 10
